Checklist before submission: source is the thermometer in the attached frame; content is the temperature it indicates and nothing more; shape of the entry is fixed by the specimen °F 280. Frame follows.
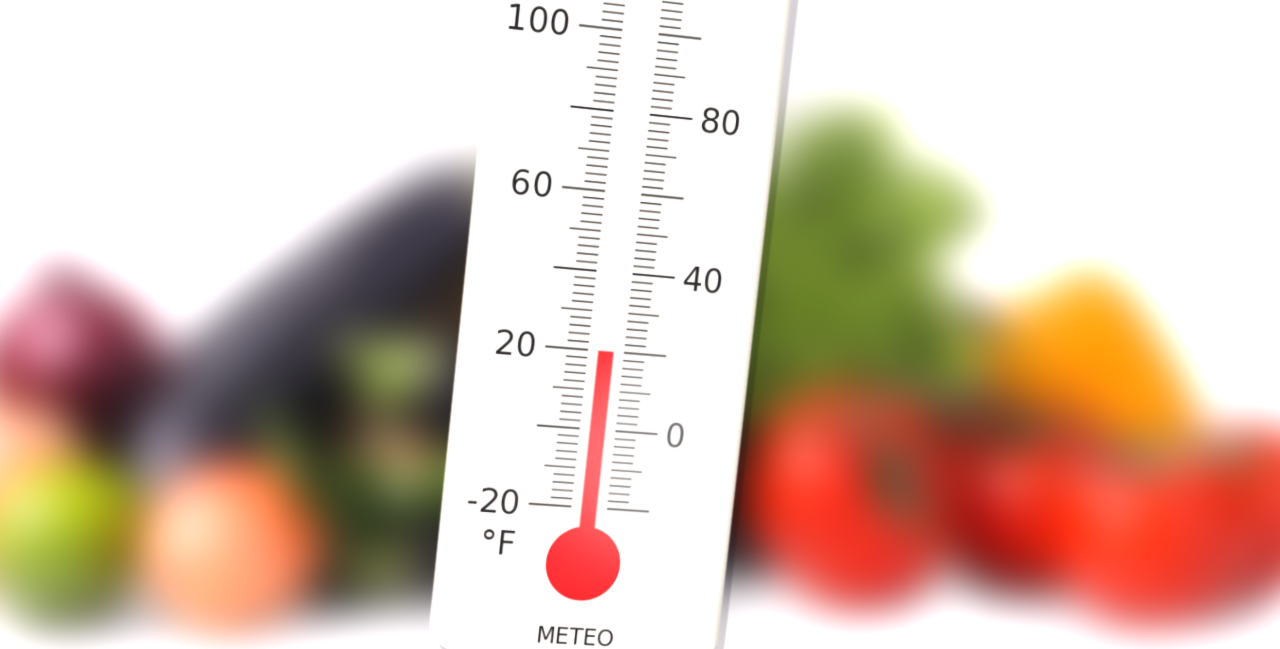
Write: °F 20
